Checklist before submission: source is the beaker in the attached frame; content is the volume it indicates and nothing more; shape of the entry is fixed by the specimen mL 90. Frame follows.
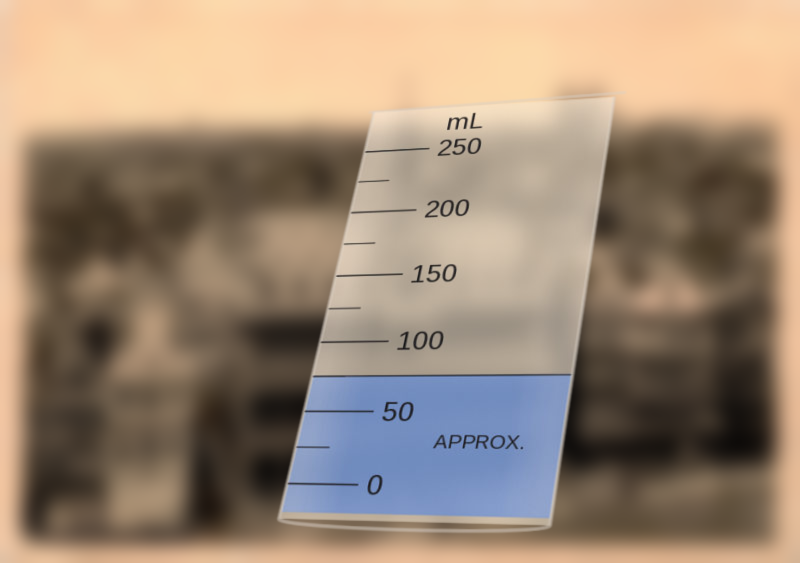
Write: mL 75
